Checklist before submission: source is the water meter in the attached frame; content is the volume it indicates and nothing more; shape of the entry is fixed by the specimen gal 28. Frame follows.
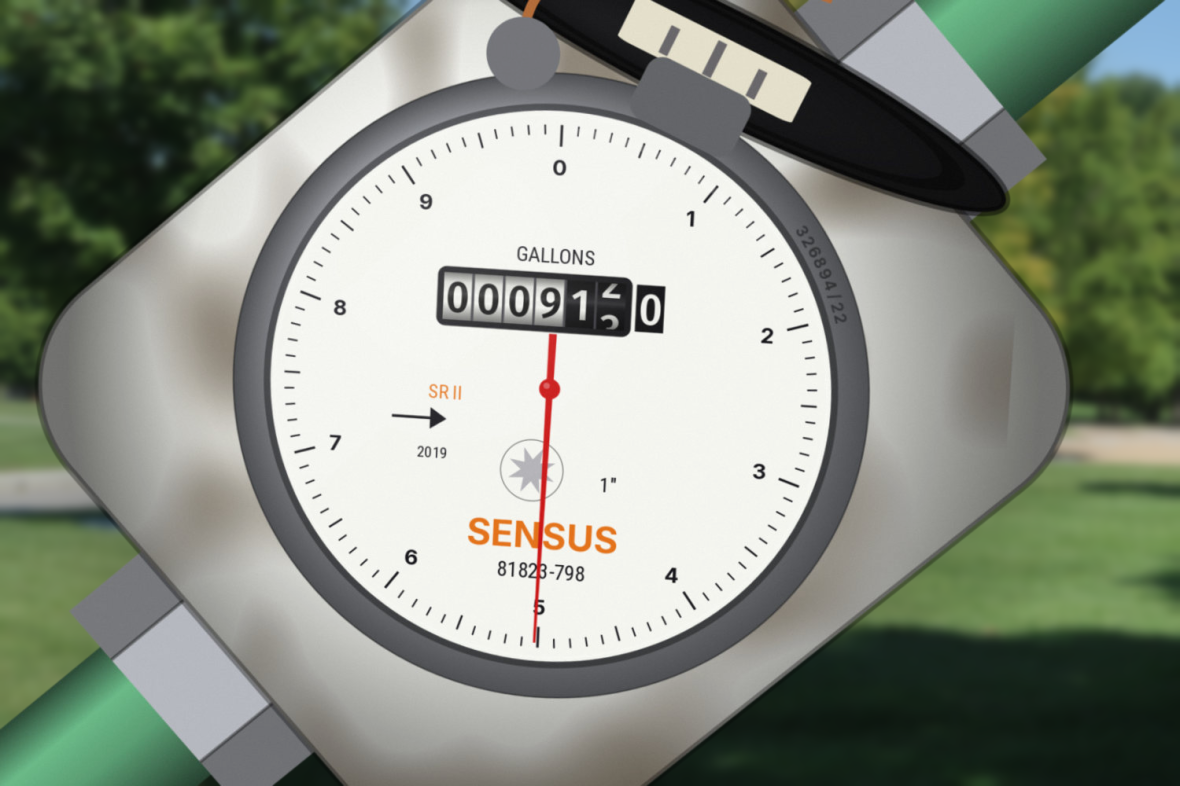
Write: gal 9125.0
